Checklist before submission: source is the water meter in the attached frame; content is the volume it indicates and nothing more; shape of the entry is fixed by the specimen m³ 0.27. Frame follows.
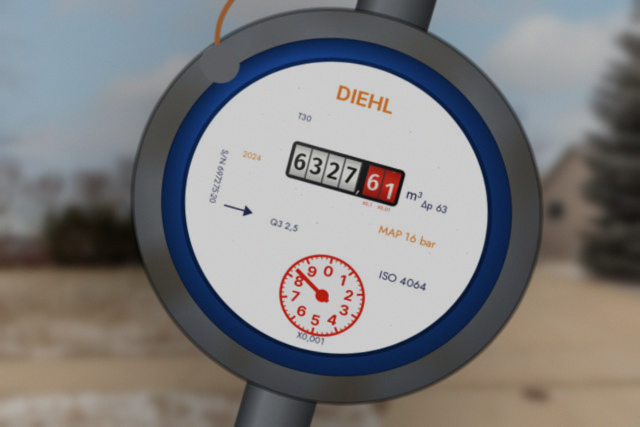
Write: m³ 6327.608
